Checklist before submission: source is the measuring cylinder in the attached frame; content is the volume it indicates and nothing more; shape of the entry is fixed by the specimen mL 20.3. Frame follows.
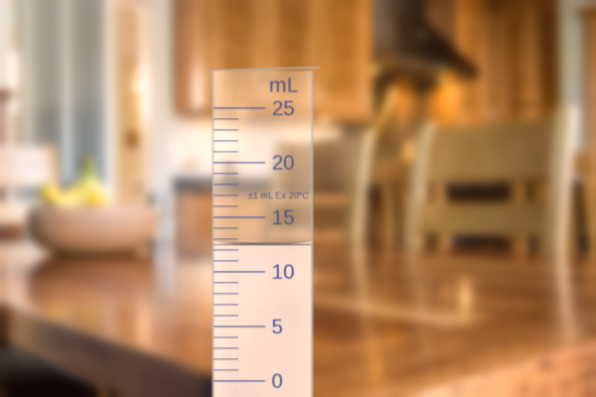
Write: mL 12.5
